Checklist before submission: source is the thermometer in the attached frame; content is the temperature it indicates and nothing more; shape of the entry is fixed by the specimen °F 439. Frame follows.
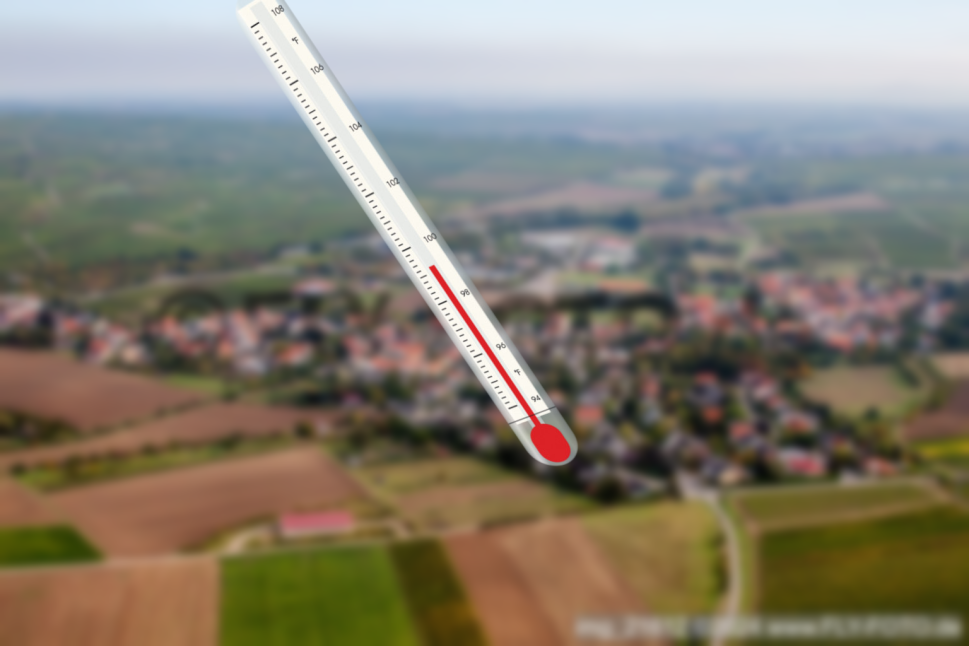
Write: °F 99.2
